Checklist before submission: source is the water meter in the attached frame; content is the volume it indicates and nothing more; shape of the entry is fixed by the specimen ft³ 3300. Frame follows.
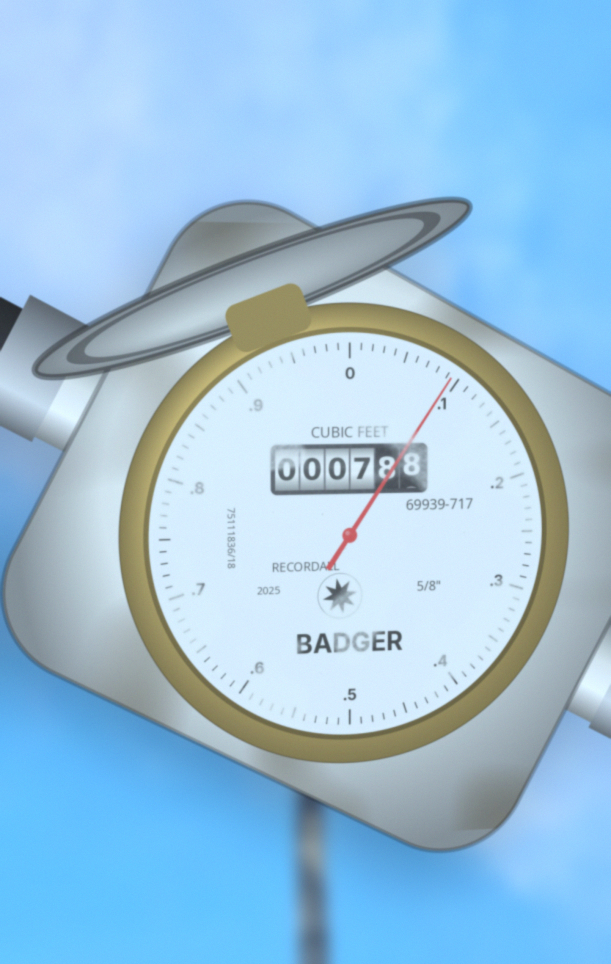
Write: ft³ 788.09
